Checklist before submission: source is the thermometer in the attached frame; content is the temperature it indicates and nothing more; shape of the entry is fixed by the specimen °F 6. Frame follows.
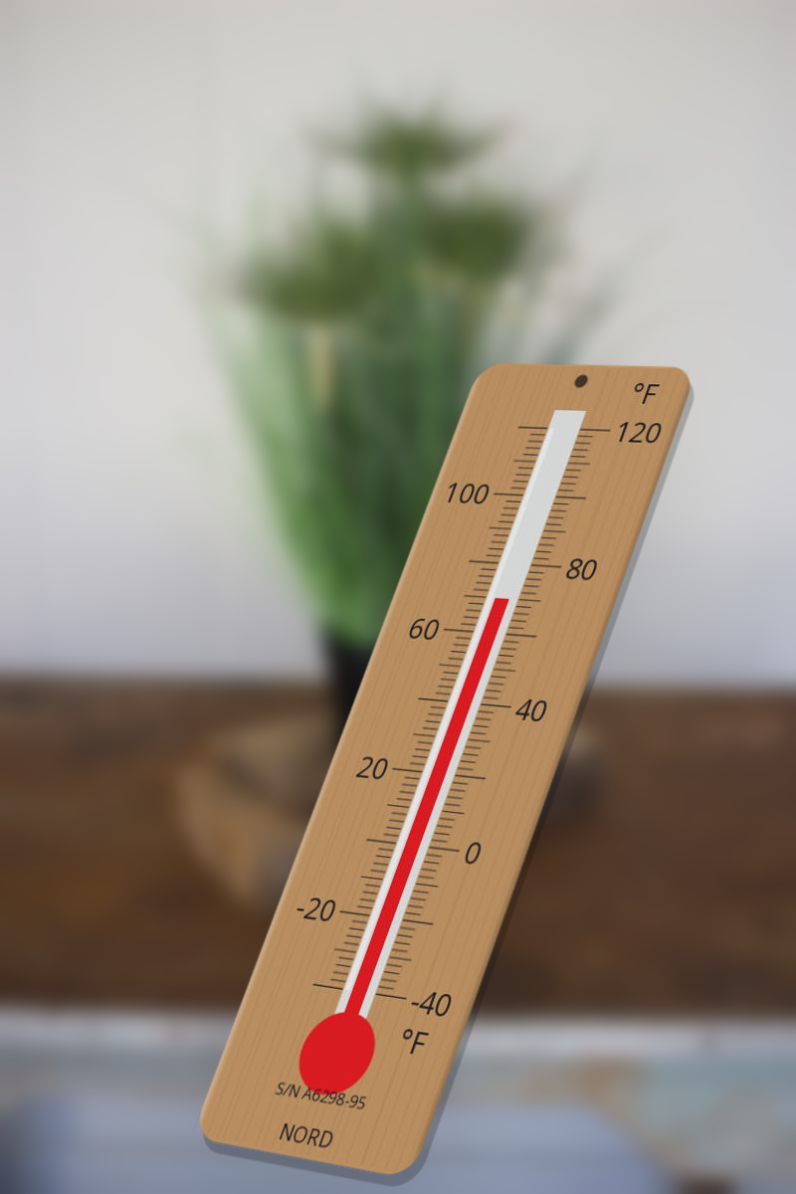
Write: °F 70
